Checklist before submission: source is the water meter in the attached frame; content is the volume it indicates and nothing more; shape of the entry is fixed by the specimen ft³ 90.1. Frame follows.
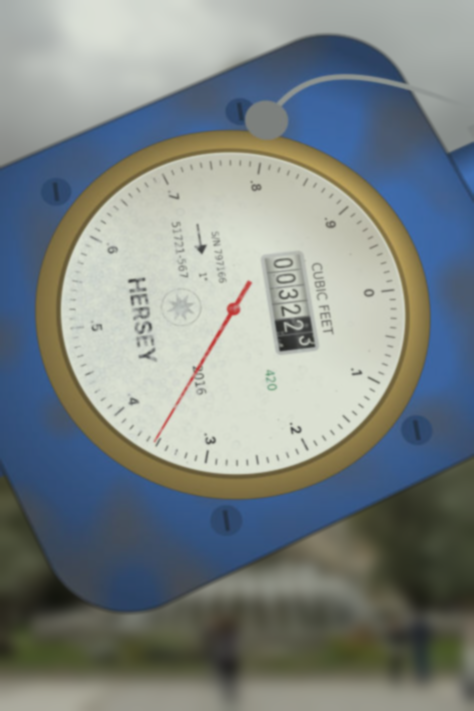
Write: ft³ 3223.35
